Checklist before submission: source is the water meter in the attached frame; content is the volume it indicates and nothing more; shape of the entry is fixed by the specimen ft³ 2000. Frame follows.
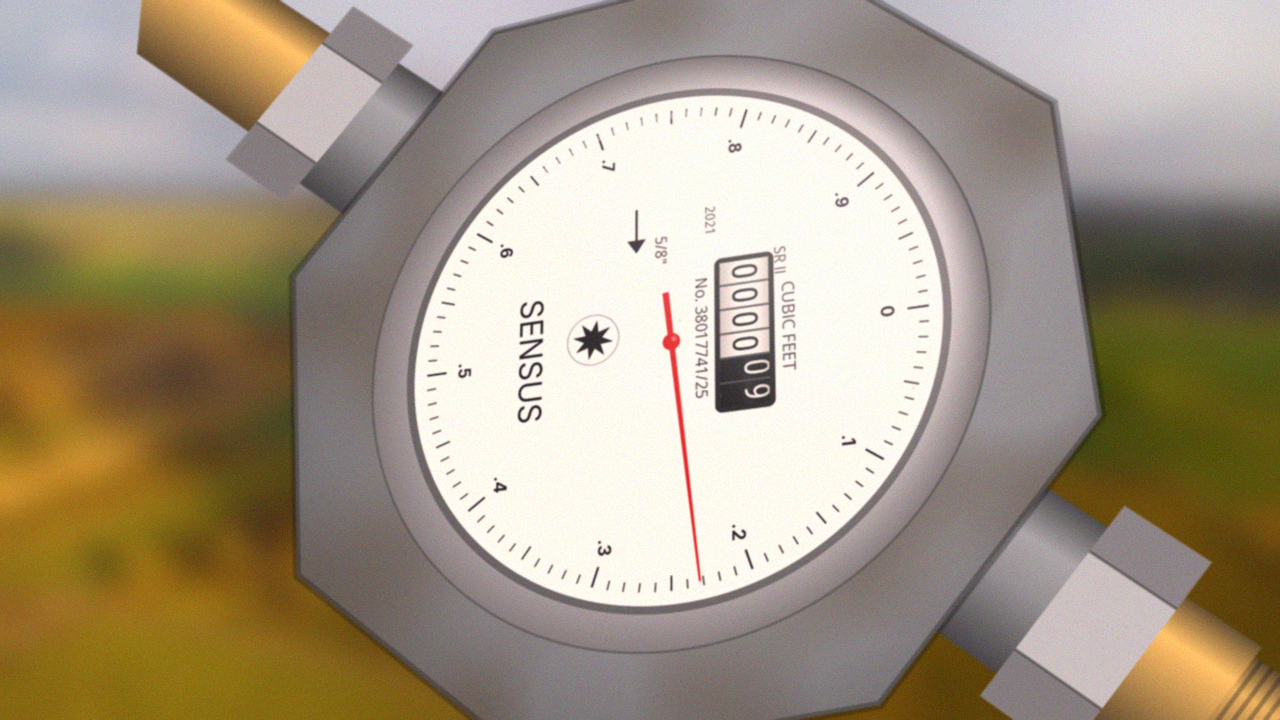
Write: ft³ 9.23
